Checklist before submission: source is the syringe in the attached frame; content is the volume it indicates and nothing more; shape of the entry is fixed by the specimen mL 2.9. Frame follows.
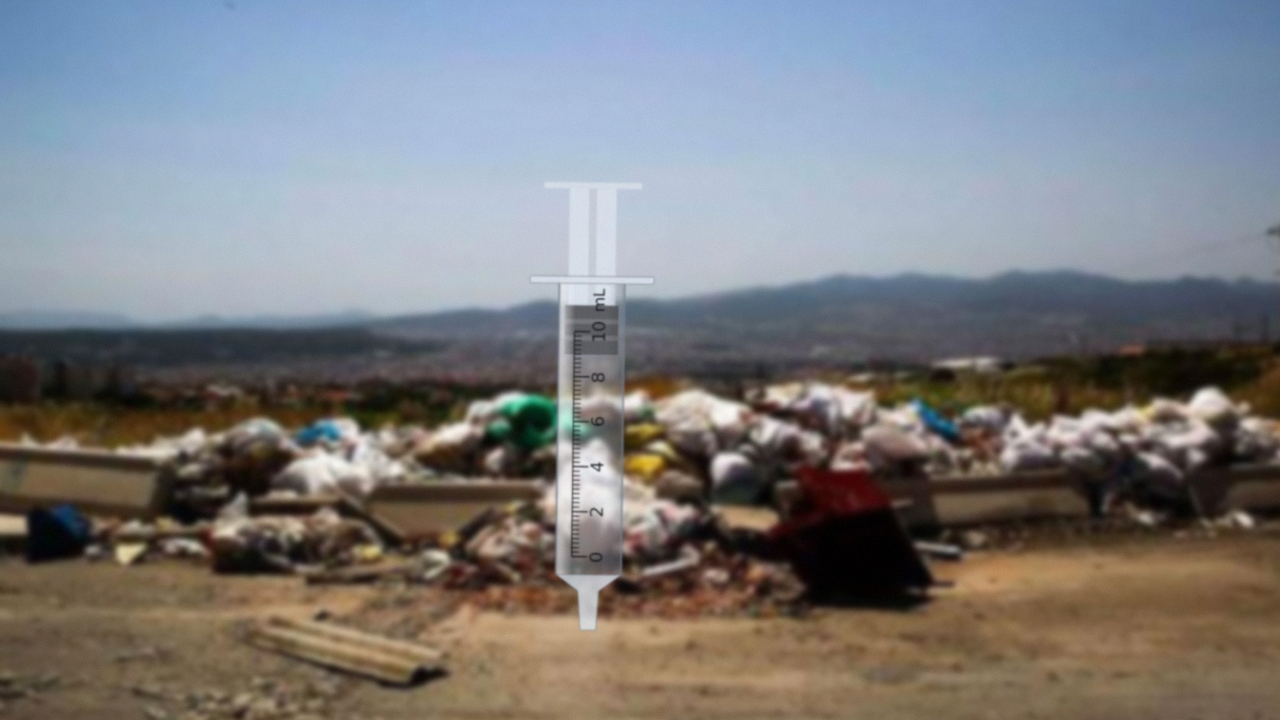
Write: mL 9
